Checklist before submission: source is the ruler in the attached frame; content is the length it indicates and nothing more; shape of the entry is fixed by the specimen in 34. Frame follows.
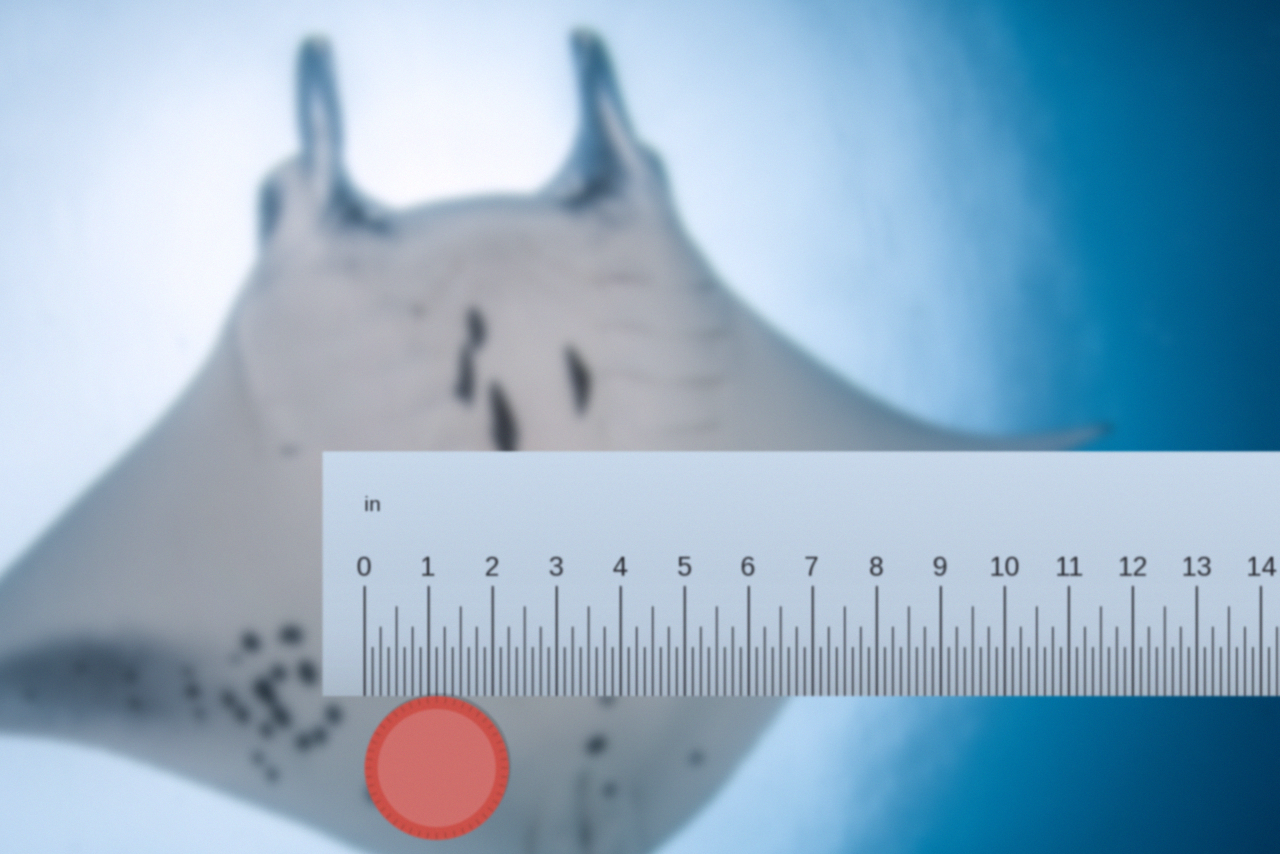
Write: in 2.25
